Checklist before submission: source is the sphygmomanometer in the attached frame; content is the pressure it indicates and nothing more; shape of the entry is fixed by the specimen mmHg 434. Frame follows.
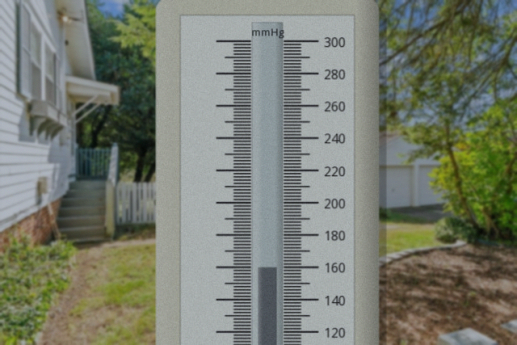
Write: mmHg 160
